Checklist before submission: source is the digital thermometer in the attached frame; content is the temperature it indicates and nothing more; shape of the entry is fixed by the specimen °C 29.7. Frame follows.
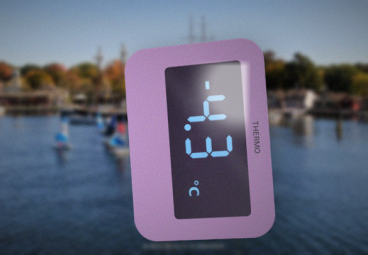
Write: °C -4.3
